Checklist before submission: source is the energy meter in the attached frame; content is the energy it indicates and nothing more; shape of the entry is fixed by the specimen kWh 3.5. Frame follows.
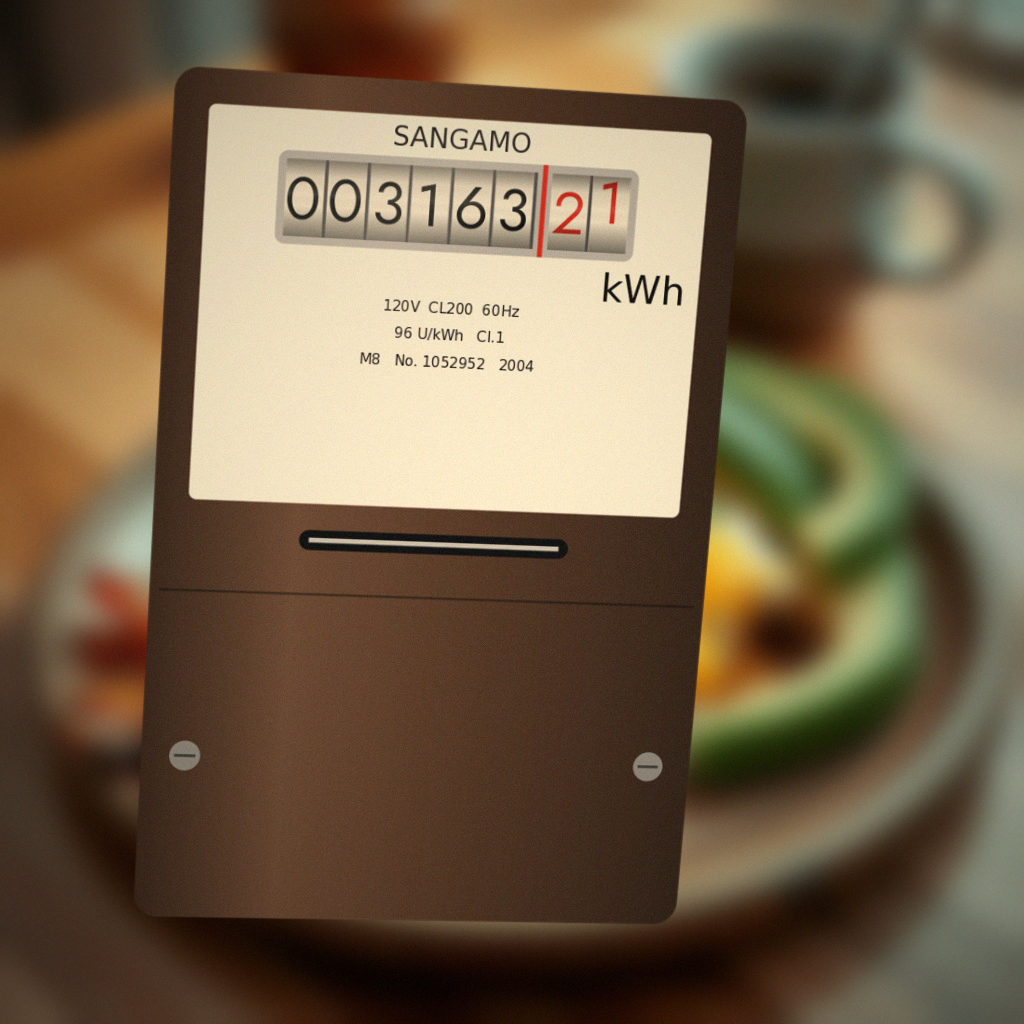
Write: kWh 3163.21
